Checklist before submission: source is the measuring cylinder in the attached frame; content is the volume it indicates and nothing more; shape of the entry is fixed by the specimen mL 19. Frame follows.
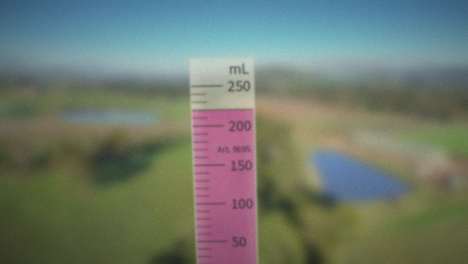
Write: mL 220
